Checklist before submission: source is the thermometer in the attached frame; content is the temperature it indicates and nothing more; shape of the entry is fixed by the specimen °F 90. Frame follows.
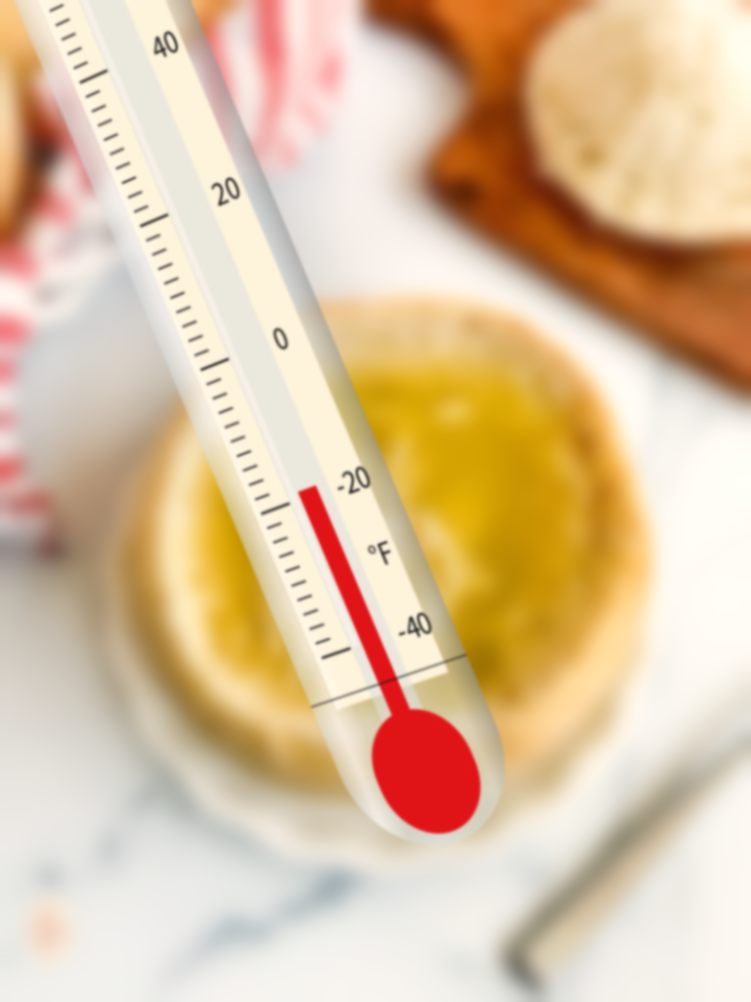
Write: °F -19
